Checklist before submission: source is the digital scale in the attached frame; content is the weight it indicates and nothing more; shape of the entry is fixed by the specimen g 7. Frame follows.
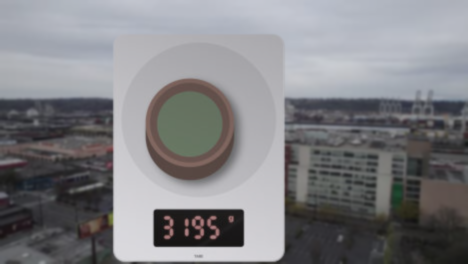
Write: g 3195
